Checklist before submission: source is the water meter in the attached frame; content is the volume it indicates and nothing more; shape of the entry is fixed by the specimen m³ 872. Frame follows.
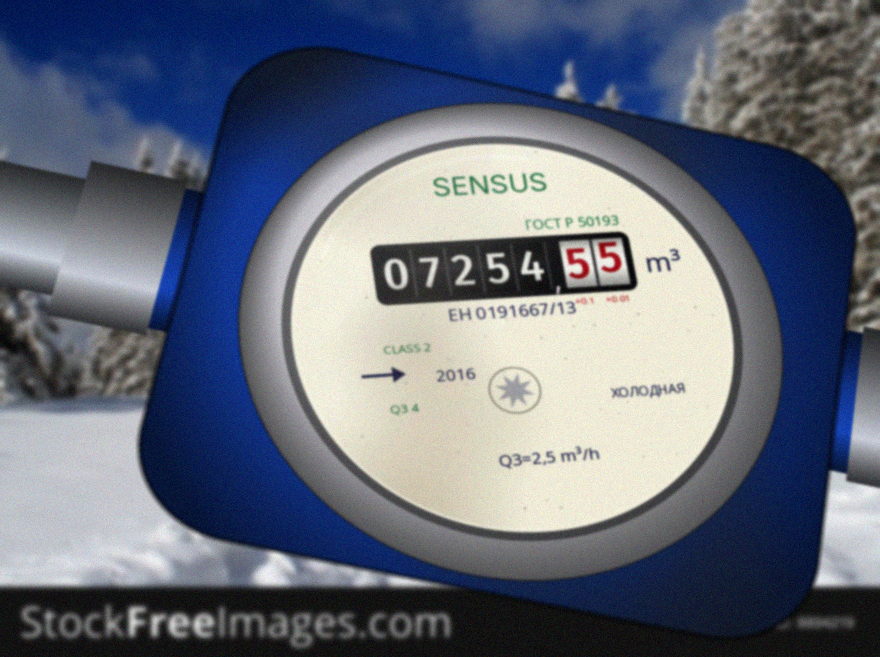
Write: m³ 7254.55
